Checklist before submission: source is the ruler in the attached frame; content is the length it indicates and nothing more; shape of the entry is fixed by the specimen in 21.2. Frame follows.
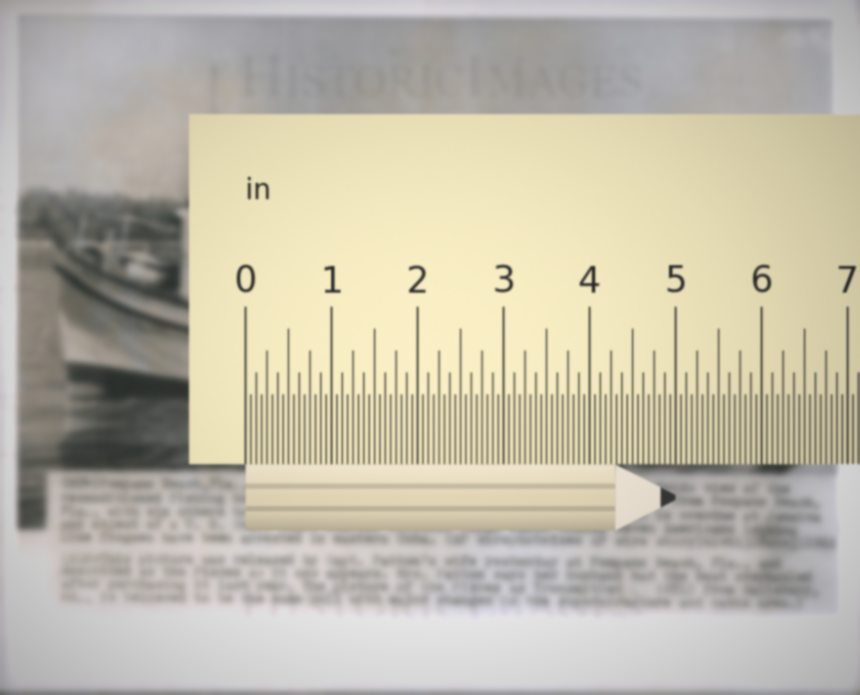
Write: in 5
